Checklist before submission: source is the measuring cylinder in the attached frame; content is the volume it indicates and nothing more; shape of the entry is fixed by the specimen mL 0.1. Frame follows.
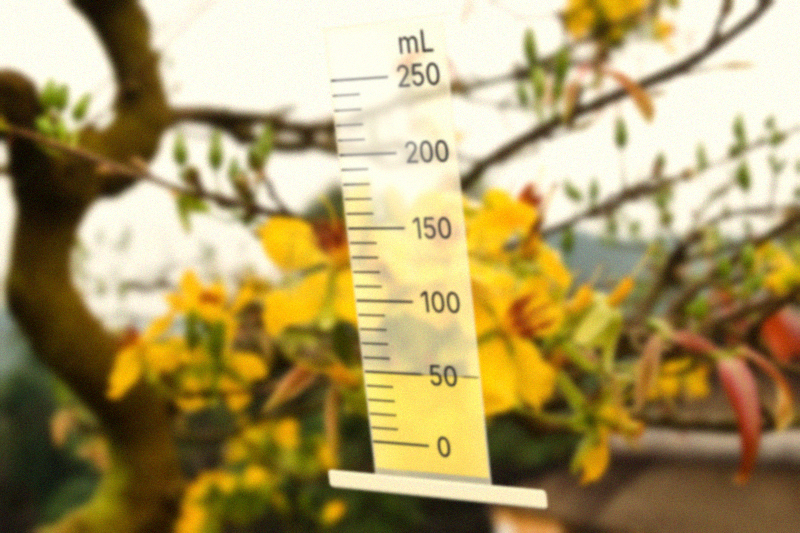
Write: mL 50
